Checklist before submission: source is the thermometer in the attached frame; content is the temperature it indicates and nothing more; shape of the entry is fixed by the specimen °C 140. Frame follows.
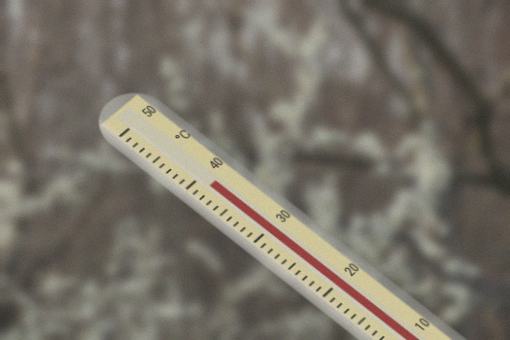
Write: °C 38.5
